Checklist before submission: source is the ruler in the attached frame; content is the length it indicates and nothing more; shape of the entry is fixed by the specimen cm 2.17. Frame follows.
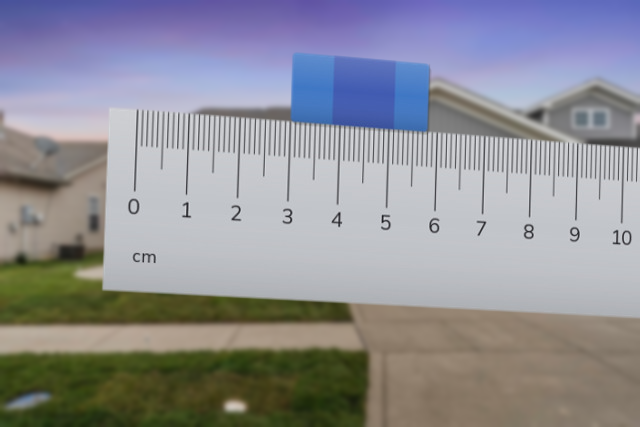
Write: cm 2.8
